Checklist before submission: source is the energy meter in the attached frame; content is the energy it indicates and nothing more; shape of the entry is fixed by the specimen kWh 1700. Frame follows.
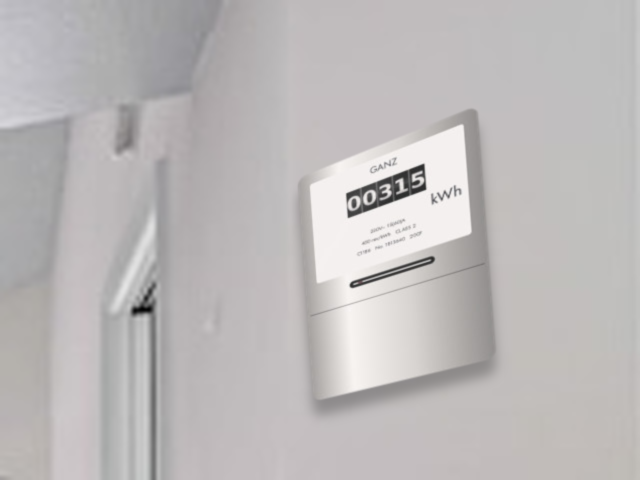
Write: kWh 315
